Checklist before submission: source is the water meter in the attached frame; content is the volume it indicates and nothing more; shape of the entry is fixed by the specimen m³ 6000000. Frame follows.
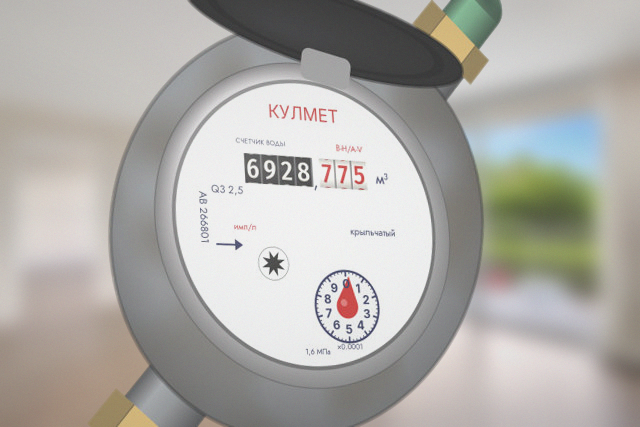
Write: m³ 6928.7750
